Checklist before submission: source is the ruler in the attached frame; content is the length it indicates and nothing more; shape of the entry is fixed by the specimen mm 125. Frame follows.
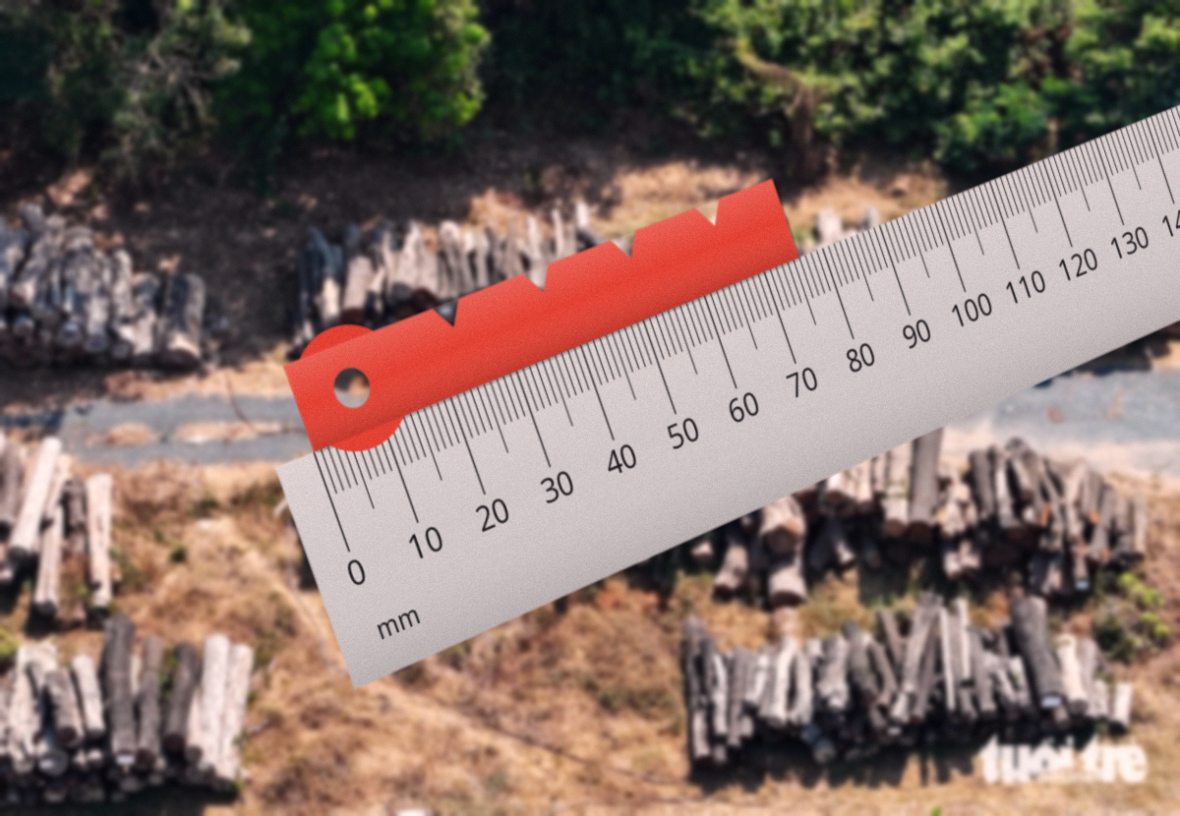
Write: mm 76
